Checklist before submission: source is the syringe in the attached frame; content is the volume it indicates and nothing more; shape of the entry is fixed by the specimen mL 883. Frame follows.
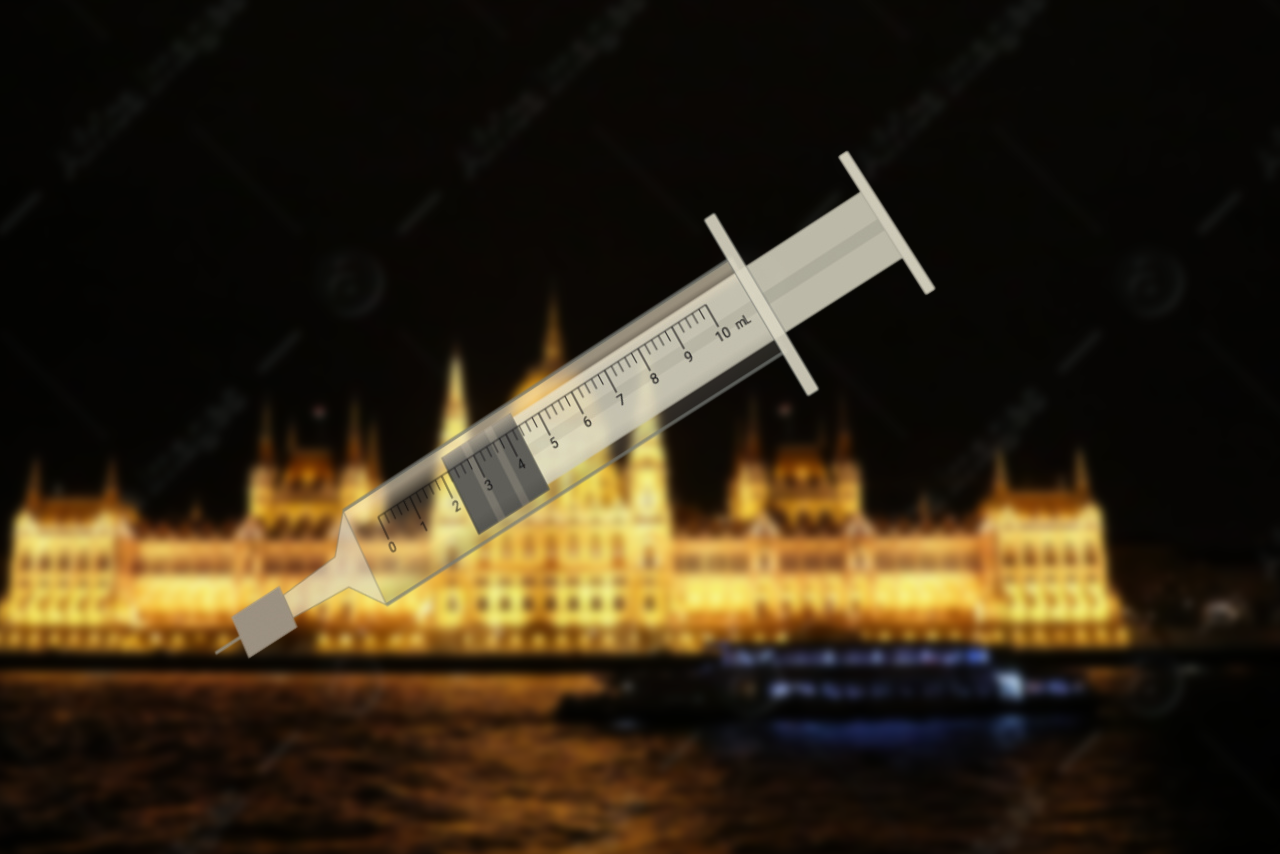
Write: mL 2.2
